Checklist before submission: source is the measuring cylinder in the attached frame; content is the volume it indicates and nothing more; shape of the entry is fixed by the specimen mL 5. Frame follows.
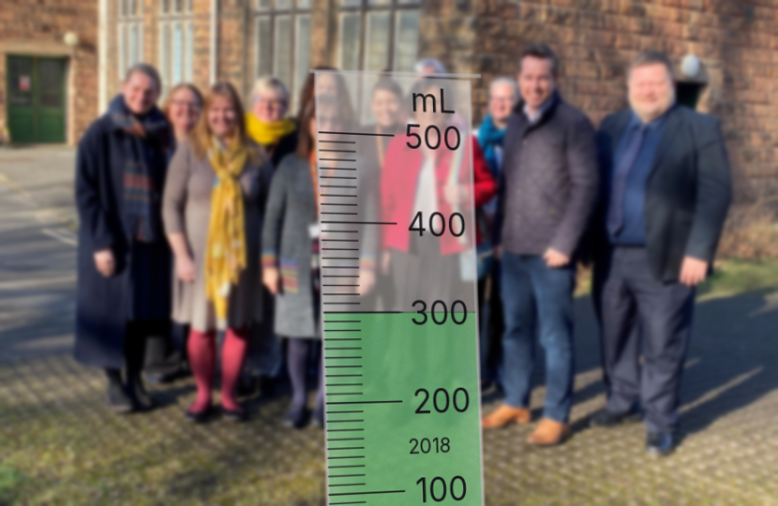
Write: mL 300
